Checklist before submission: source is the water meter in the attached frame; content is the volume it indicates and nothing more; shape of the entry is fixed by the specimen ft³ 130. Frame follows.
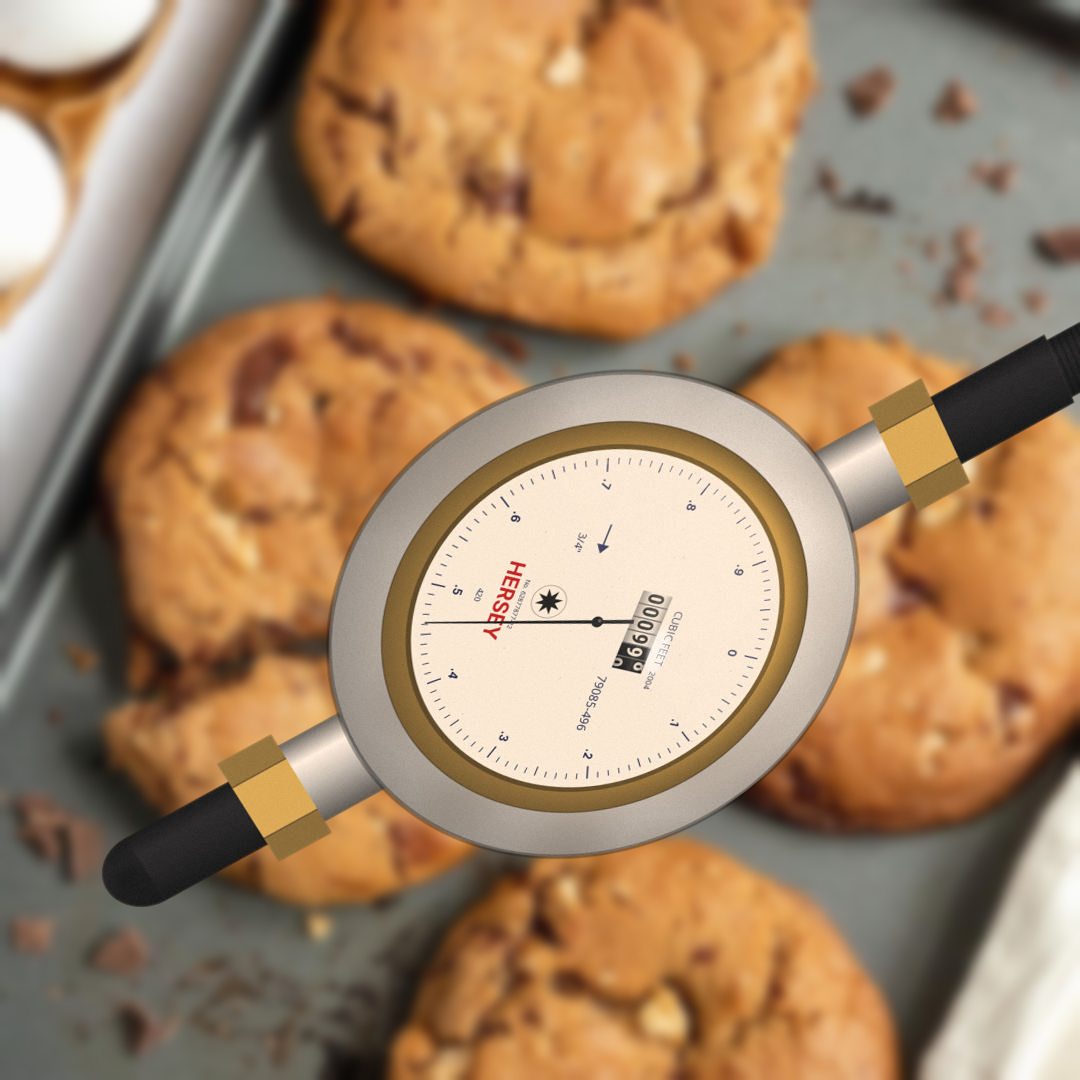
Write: ft³ 998.46
